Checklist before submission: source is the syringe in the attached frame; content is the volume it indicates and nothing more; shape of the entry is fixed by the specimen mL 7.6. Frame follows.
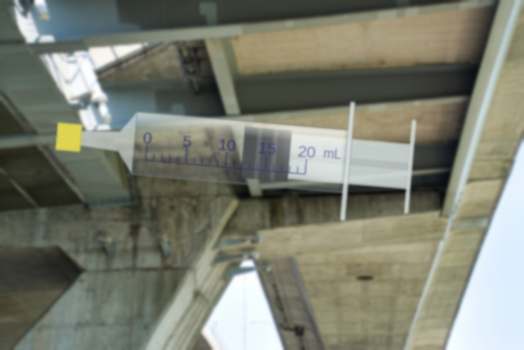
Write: mL 12
